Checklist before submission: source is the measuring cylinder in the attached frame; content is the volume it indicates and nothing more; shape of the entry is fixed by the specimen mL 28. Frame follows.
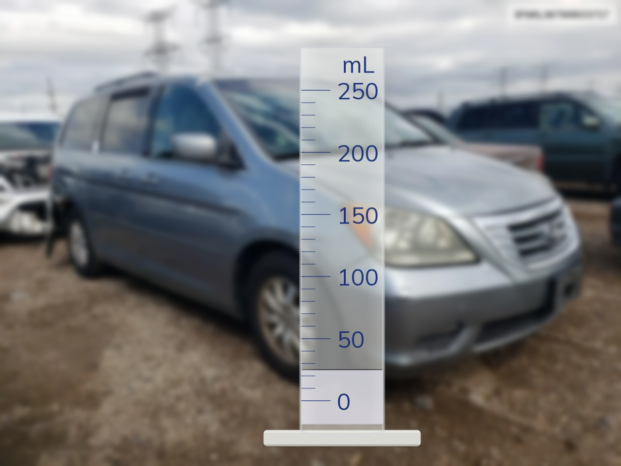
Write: mL 25
